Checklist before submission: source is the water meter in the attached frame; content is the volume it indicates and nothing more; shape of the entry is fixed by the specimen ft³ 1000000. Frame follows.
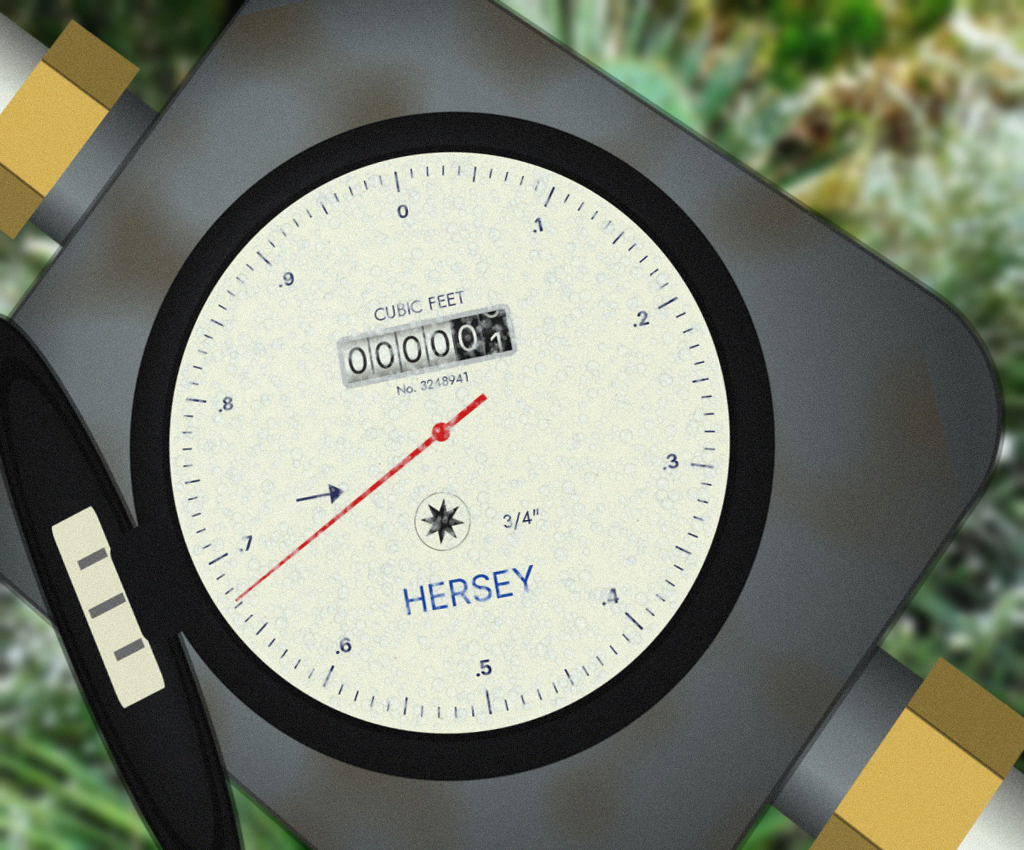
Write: ft³ 0.67
